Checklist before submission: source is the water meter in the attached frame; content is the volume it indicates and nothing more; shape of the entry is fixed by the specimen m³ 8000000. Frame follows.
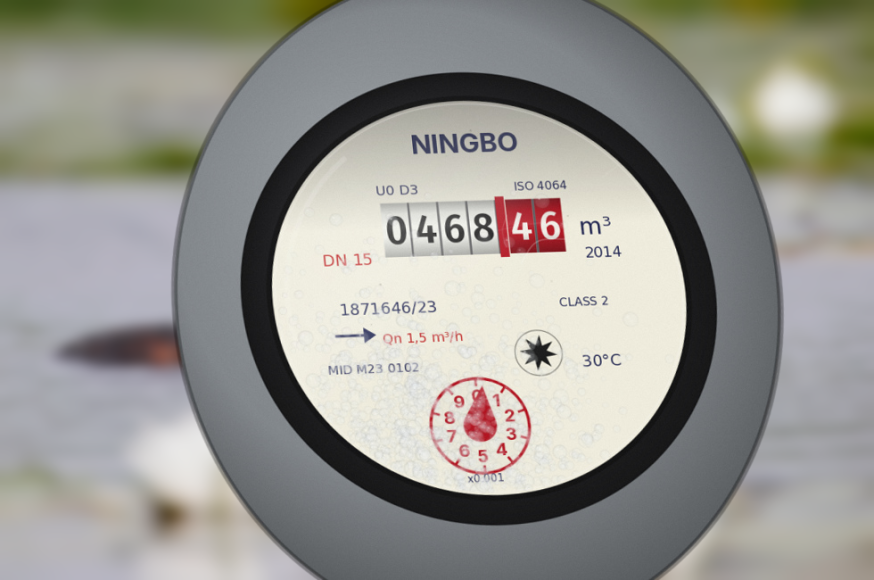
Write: m³ 468.460
